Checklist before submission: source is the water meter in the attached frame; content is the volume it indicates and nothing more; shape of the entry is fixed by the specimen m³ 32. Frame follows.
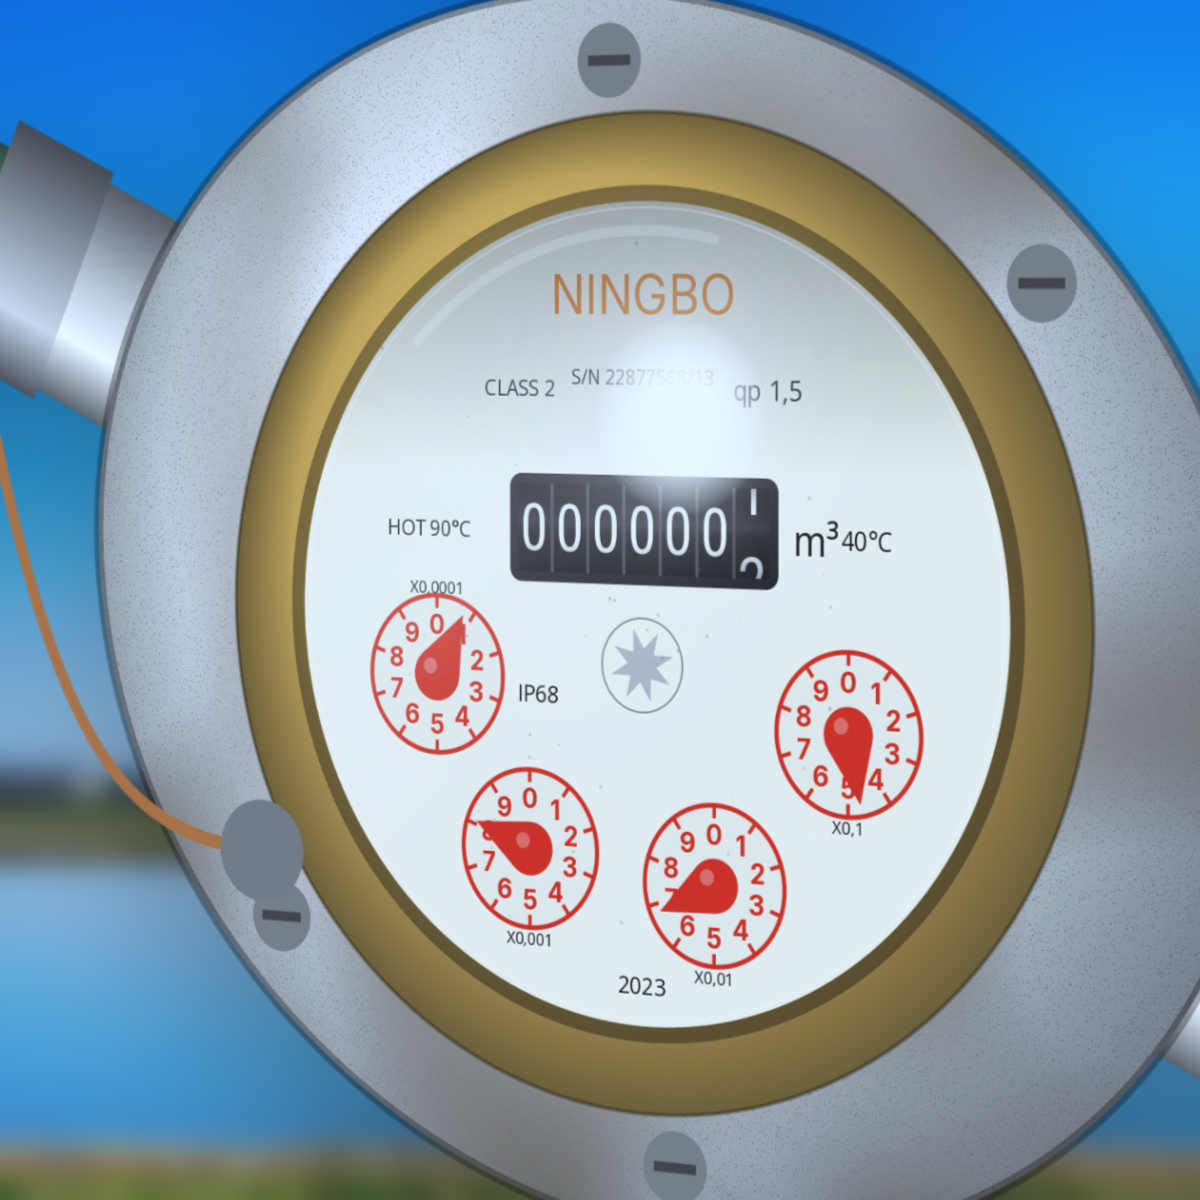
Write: m³ 1.4680
